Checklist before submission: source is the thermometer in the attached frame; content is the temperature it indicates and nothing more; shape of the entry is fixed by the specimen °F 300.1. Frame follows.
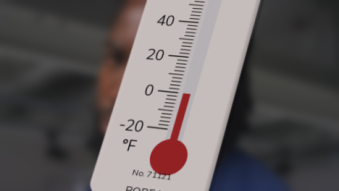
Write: °F 0
